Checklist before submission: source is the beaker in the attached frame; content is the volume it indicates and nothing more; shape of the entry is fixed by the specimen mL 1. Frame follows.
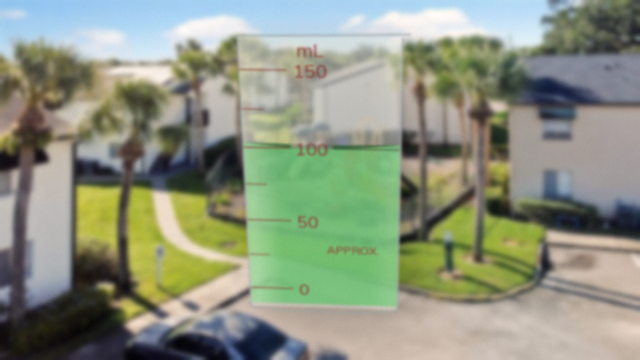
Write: mL 100
